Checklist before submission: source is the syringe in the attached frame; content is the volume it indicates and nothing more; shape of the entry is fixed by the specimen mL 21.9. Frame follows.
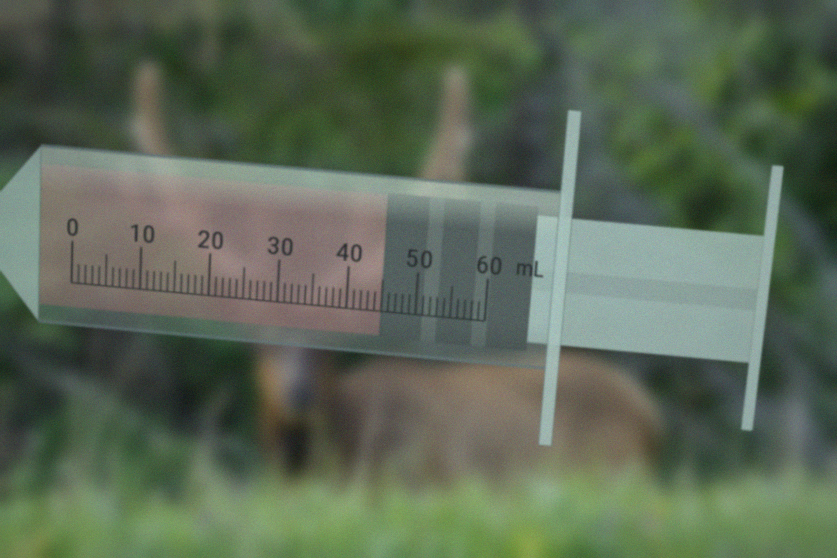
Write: mL 45
